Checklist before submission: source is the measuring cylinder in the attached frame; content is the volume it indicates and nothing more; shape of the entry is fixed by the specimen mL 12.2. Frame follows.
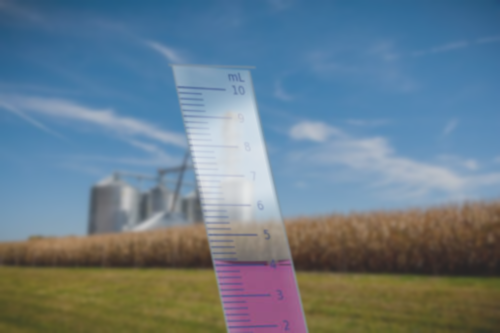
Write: mL 4
